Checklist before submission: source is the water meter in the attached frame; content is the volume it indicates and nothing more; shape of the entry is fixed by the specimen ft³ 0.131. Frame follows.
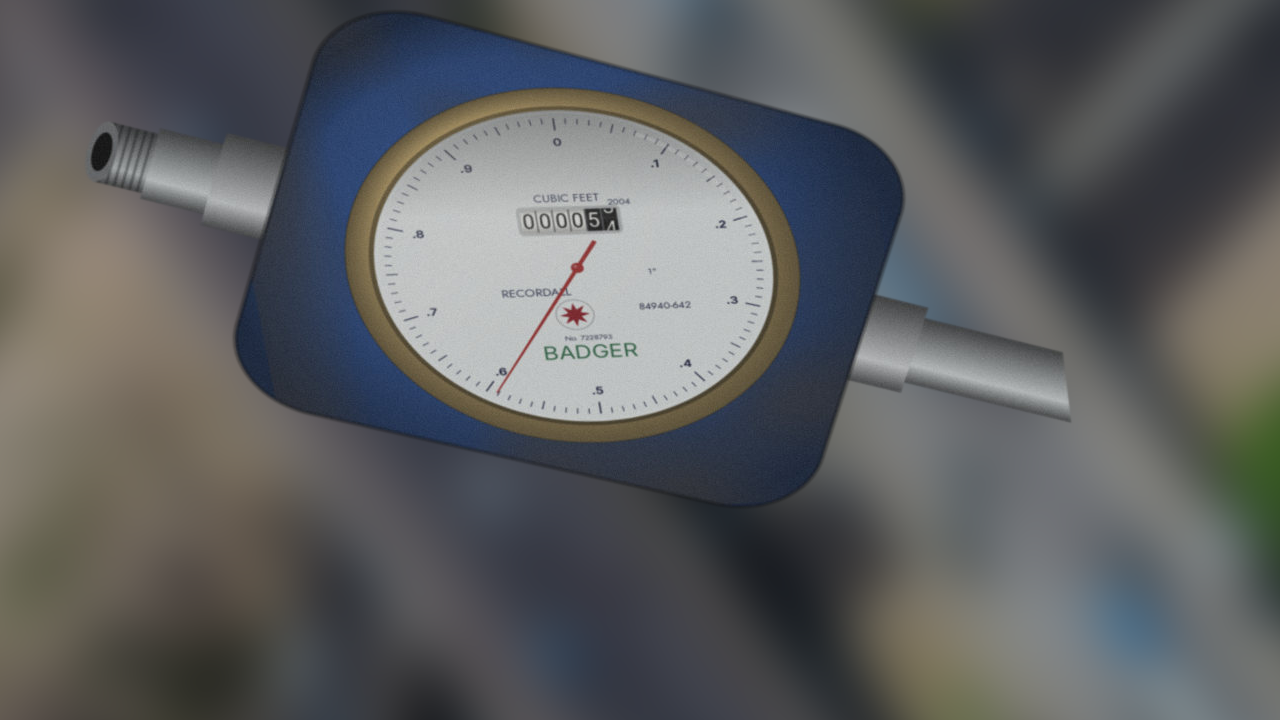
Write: ft³ 53.59
